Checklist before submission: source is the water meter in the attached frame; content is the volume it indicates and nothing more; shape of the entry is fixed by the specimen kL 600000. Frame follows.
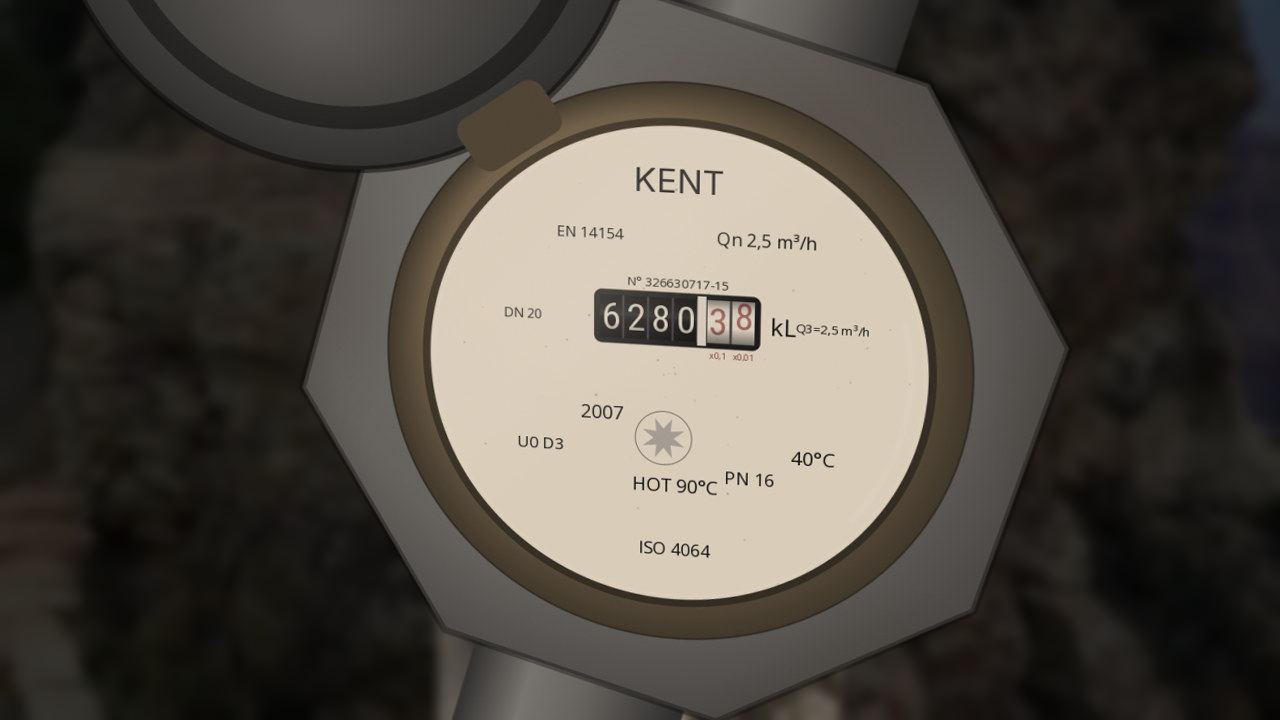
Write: kL 6280.38
